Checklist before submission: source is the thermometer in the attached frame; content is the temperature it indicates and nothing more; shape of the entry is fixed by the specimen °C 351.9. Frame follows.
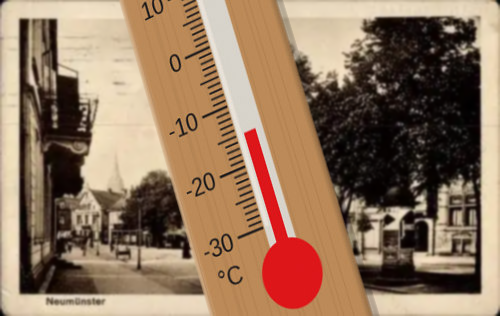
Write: °C -15
